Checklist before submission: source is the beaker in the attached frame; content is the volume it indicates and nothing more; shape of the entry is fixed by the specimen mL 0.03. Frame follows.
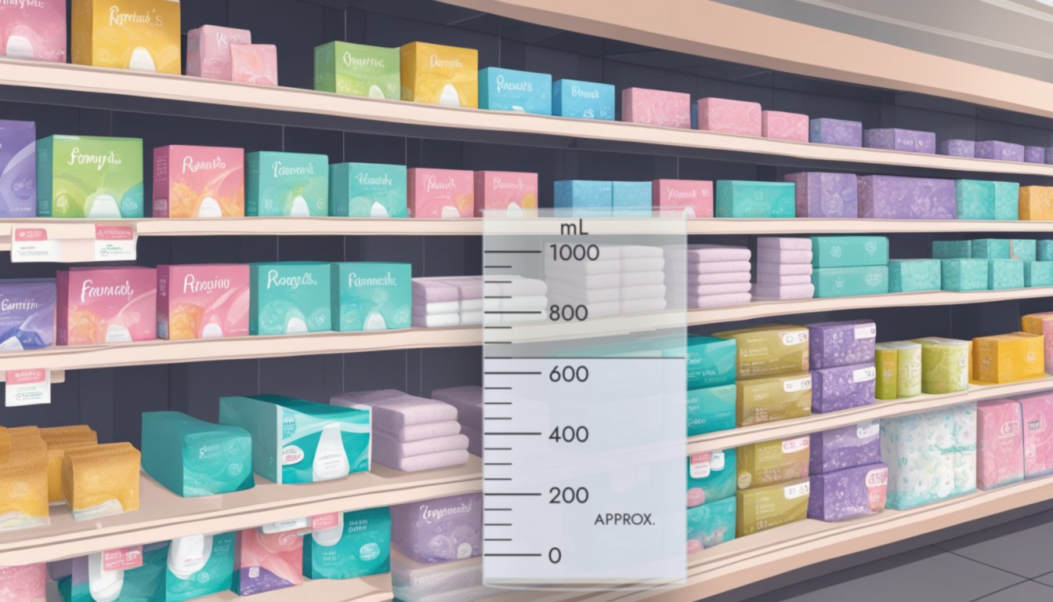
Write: mL 650
